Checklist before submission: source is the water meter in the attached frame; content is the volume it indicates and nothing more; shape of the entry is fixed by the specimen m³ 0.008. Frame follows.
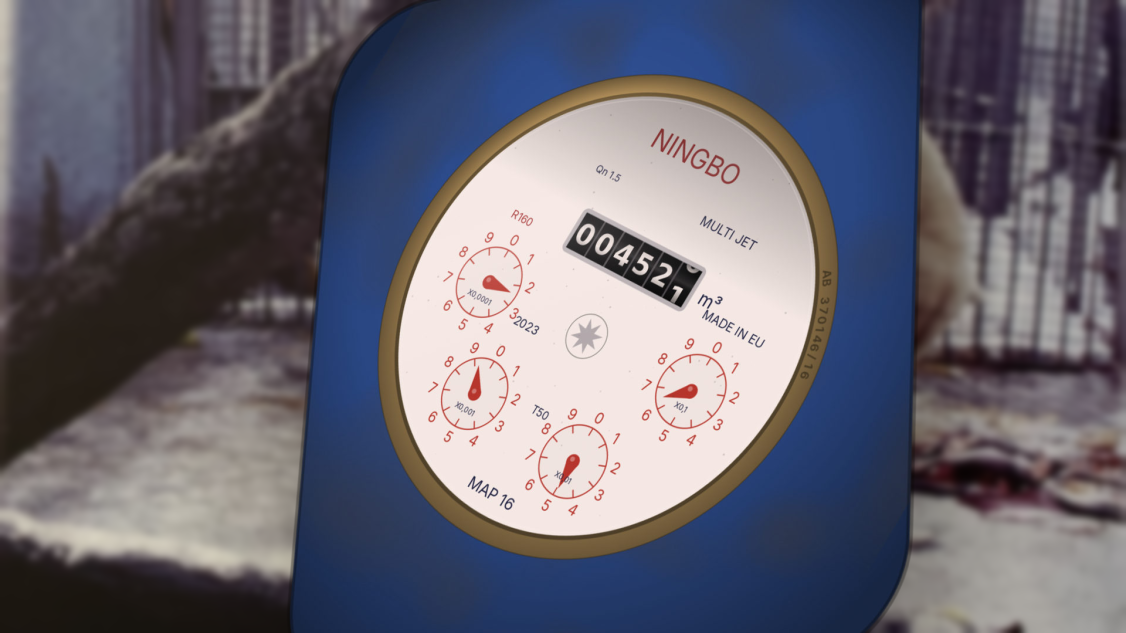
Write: m³ 4520.6492
